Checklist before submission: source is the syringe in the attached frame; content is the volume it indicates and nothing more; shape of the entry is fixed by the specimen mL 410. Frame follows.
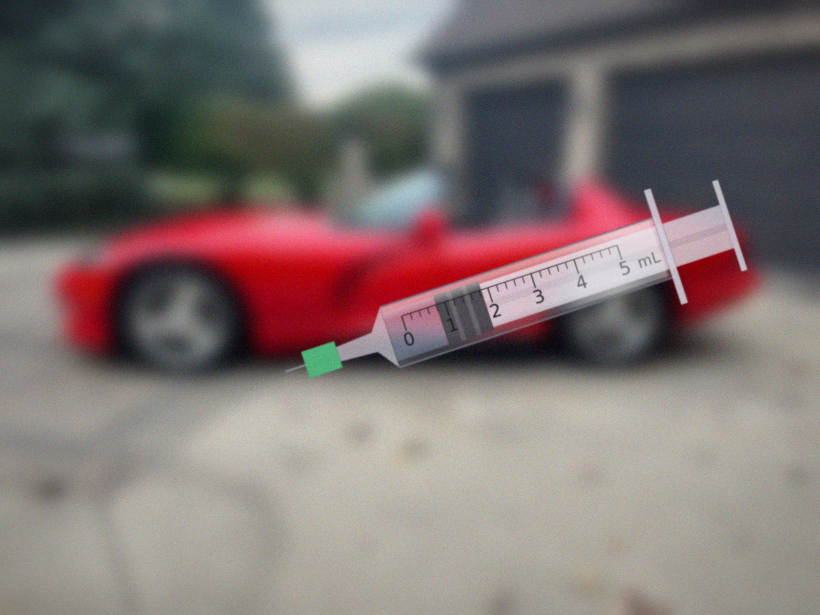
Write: mL 0.8
